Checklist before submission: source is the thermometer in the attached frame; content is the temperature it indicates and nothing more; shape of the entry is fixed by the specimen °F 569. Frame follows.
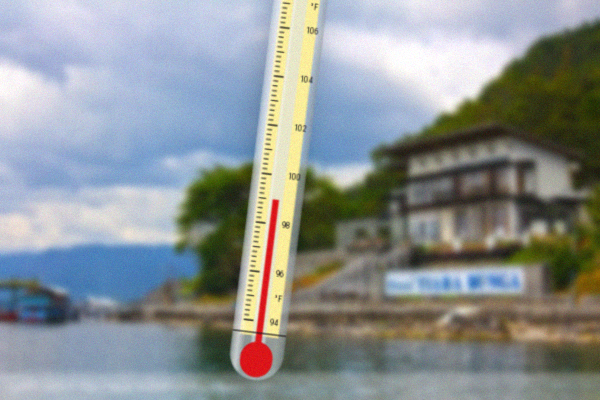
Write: °F 99
